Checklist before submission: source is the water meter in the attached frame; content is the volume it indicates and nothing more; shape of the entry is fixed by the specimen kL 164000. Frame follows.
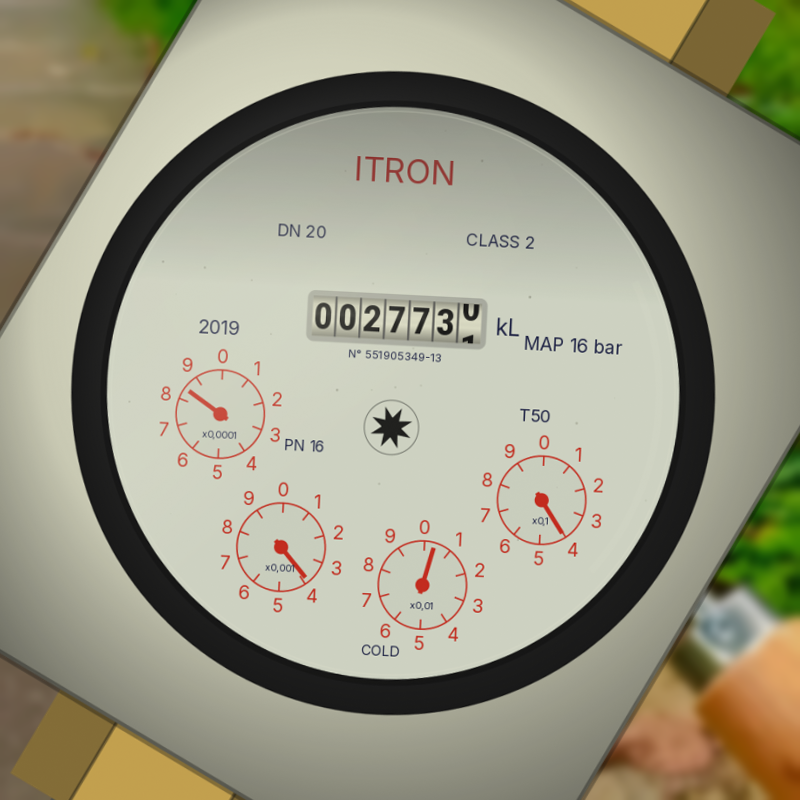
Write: kL 27730.4038
